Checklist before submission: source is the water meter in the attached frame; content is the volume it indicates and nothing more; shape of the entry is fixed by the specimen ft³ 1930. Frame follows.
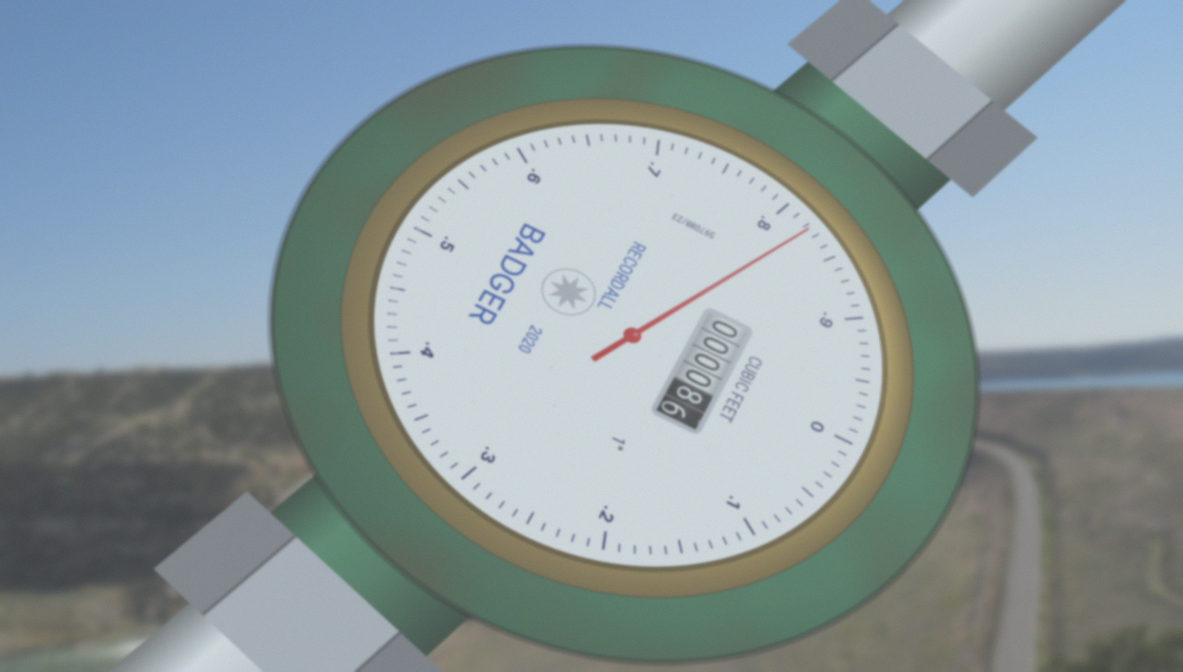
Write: ft³ 85.82
